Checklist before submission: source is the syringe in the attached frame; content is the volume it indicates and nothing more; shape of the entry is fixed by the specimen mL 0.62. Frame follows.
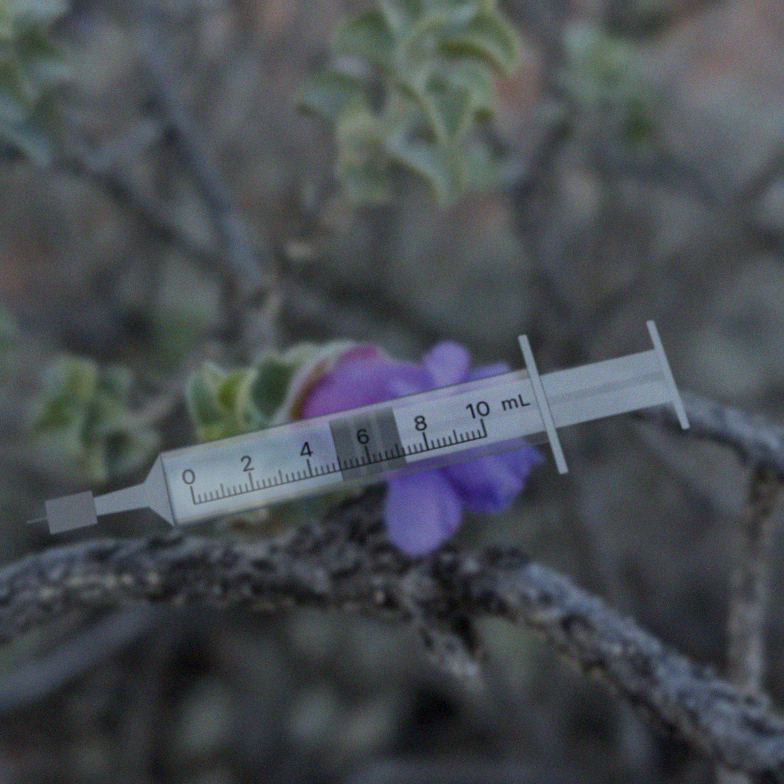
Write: mL 5
